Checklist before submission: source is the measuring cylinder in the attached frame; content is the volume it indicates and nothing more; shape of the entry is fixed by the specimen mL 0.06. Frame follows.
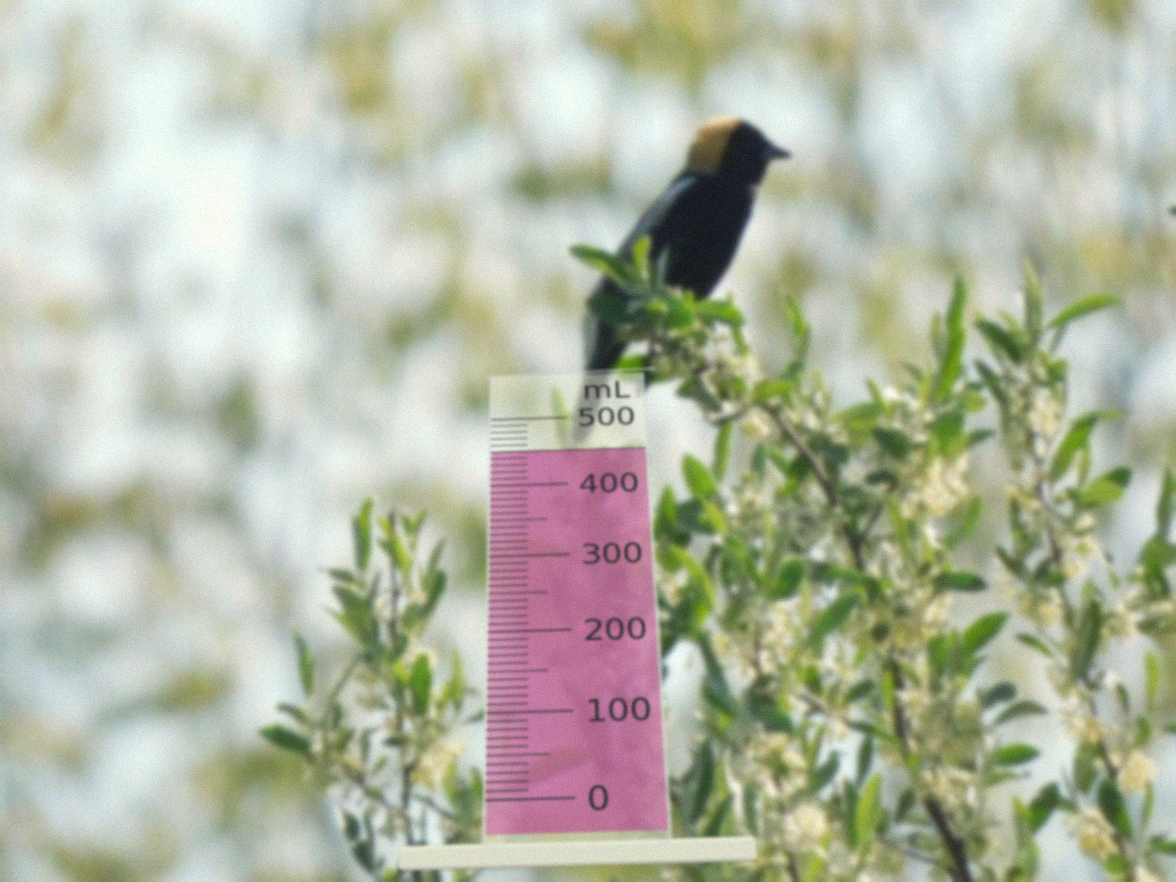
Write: mL 450
